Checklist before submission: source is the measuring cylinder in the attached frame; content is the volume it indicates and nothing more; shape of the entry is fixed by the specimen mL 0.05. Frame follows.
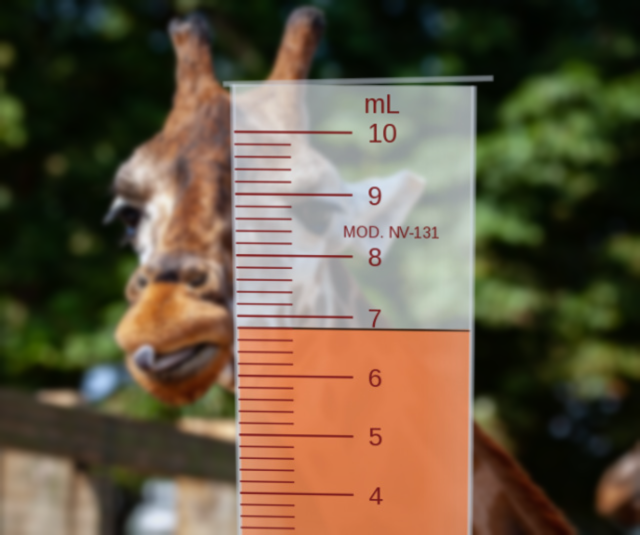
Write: mL 6.8
